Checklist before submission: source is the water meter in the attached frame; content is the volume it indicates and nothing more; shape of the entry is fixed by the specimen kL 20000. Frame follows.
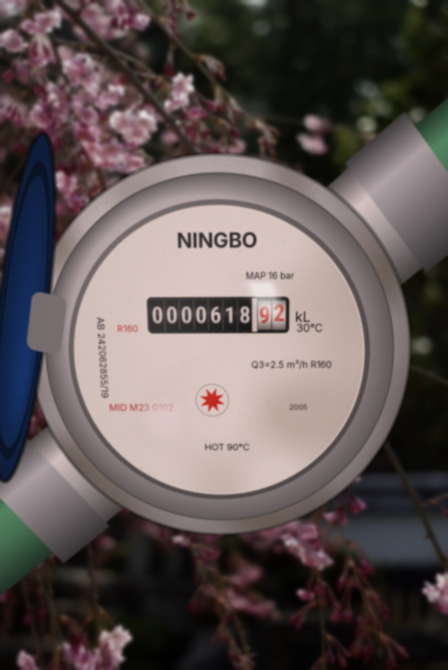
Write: kL 618.92
